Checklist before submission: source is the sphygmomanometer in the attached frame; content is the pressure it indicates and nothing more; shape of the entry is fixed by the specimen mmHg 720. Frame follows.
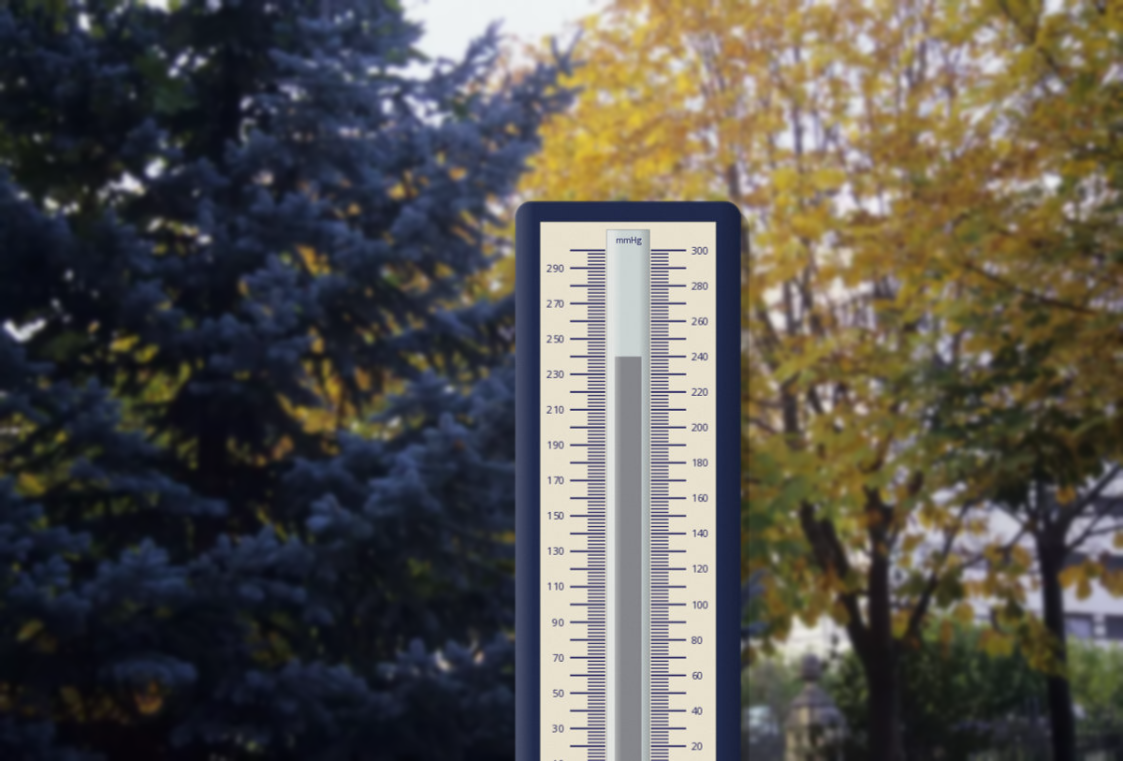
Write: mmHg 240
